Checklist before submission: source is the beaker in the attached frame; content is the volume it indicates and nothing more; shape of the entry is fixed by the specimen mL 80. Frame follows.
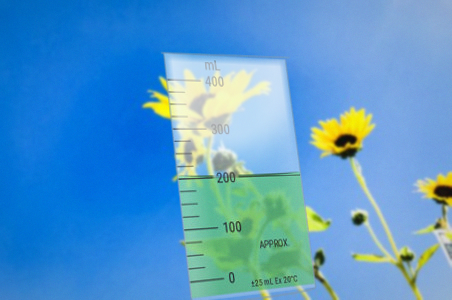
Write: mL 200
